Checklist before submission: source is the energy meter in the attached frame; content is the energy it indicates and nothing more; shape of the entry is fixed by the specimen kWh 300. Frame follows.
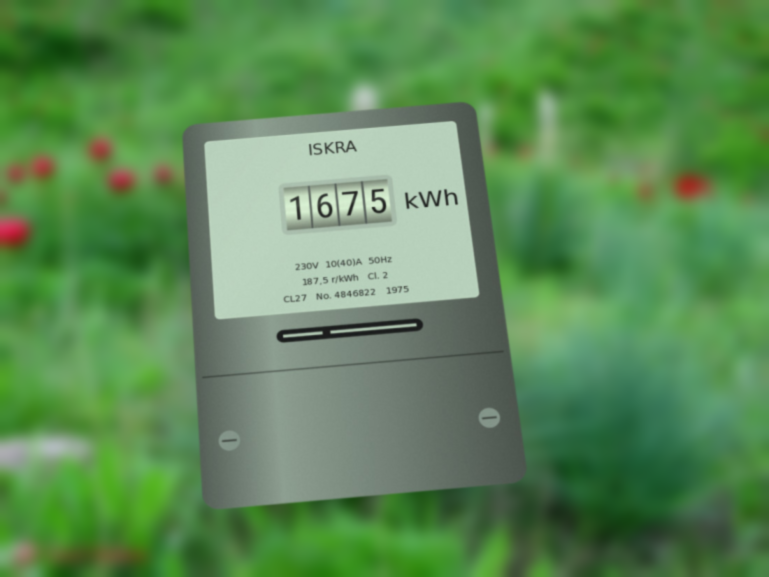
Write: kWh 1675
